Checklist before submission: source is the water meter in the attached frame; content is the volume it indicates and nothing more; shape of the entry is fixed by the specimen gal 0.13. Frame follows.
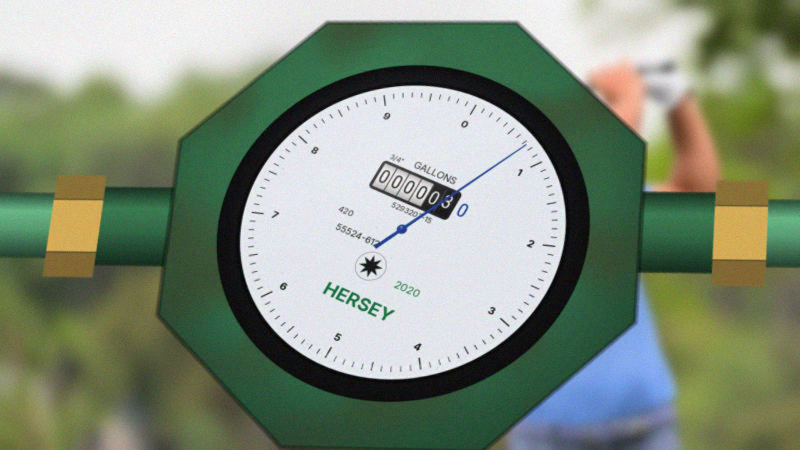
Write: gal 30.7
